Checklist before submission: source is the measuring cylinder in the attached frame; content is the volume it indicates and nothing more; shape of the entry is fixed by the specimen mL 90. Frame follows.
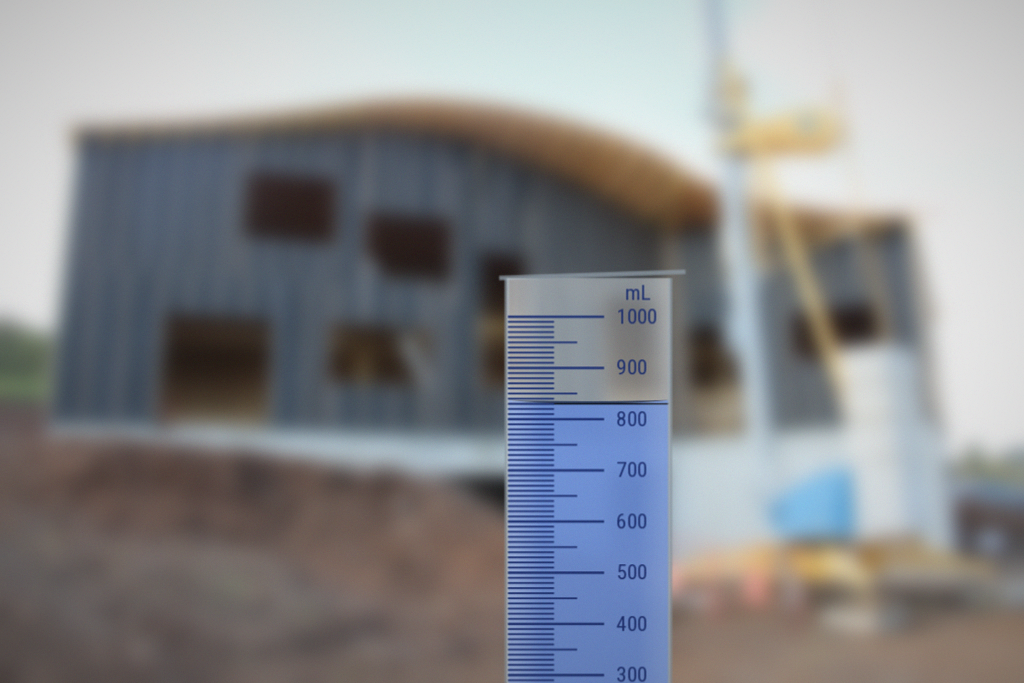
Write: mL 830
